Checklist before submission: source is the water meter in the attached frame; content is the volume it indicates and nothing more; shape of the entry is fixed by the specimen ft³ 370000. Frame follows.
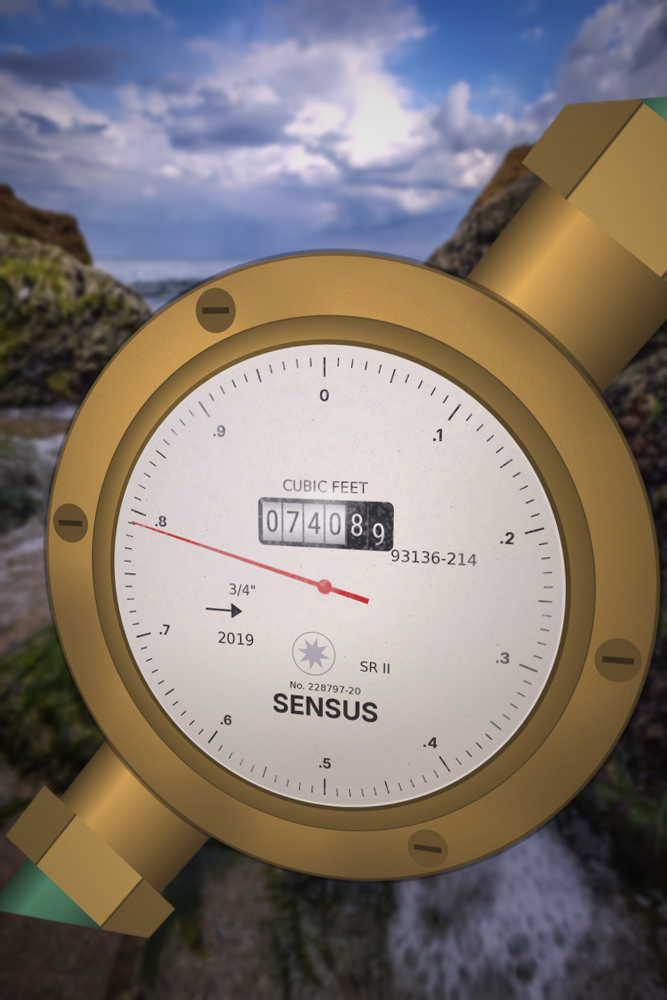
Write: ft³ 74088.79
